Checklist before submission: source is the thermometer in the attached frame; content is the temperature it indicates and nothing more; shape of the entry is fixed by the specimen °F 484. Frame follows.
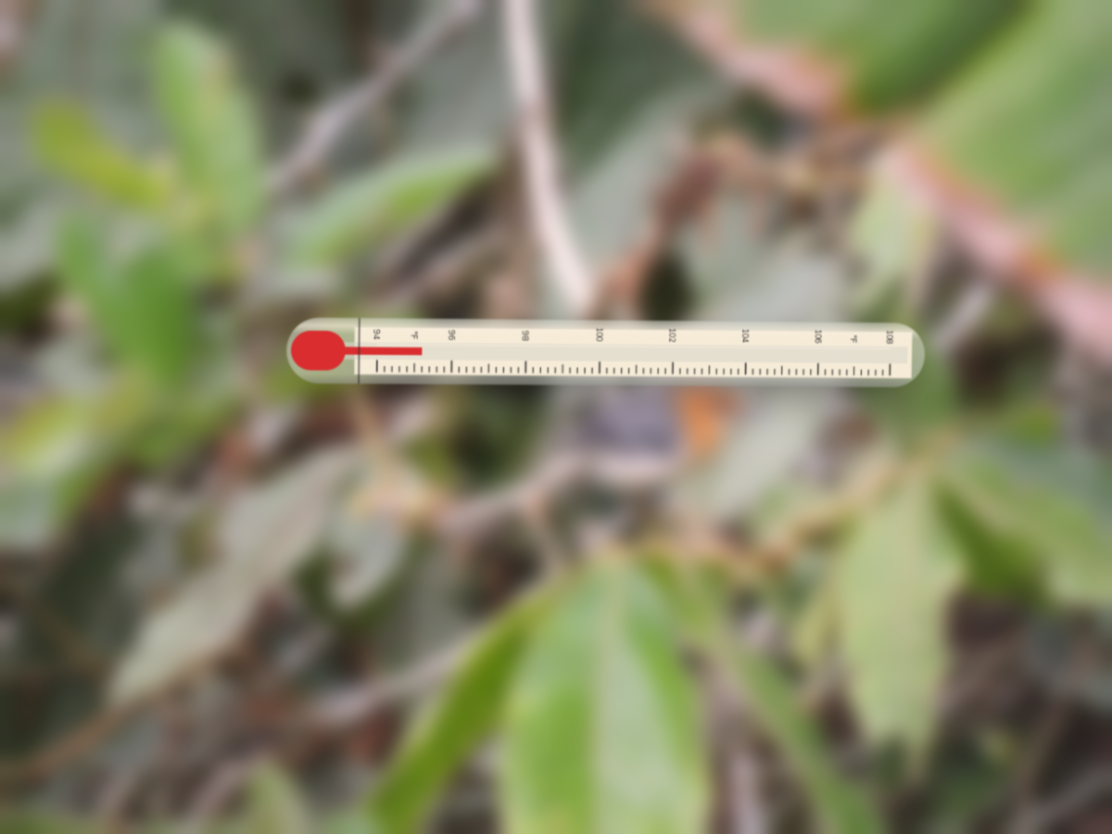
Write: °F 95.2
